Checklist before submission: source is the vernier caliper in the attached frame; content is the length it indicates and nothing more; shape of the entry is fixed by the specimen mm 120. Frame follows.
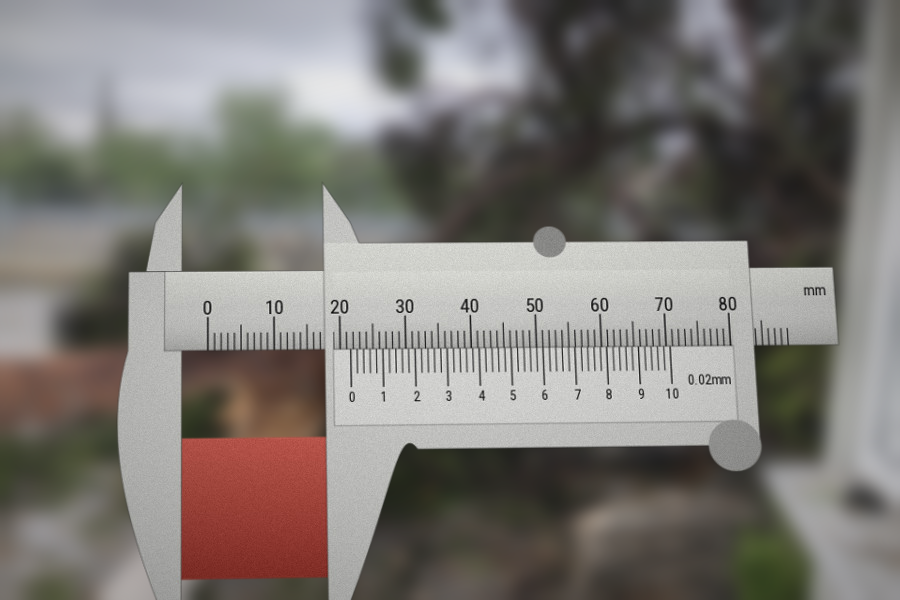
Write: mm 21.6
